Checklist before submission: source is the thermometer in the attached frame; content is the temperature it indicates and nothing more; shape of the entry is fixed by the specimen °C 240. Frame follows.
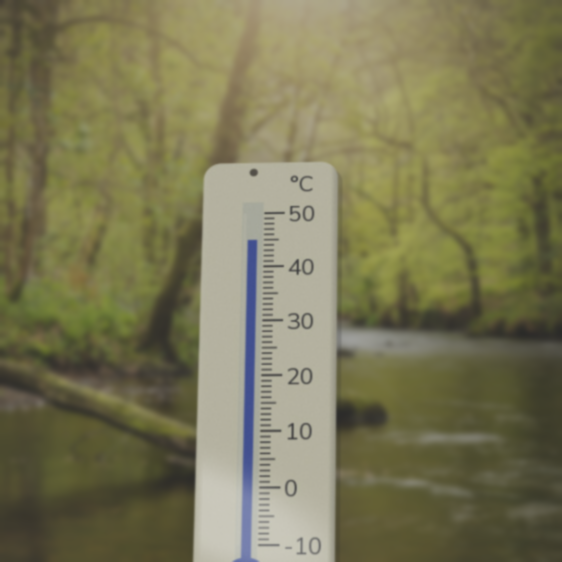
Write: °C 45
